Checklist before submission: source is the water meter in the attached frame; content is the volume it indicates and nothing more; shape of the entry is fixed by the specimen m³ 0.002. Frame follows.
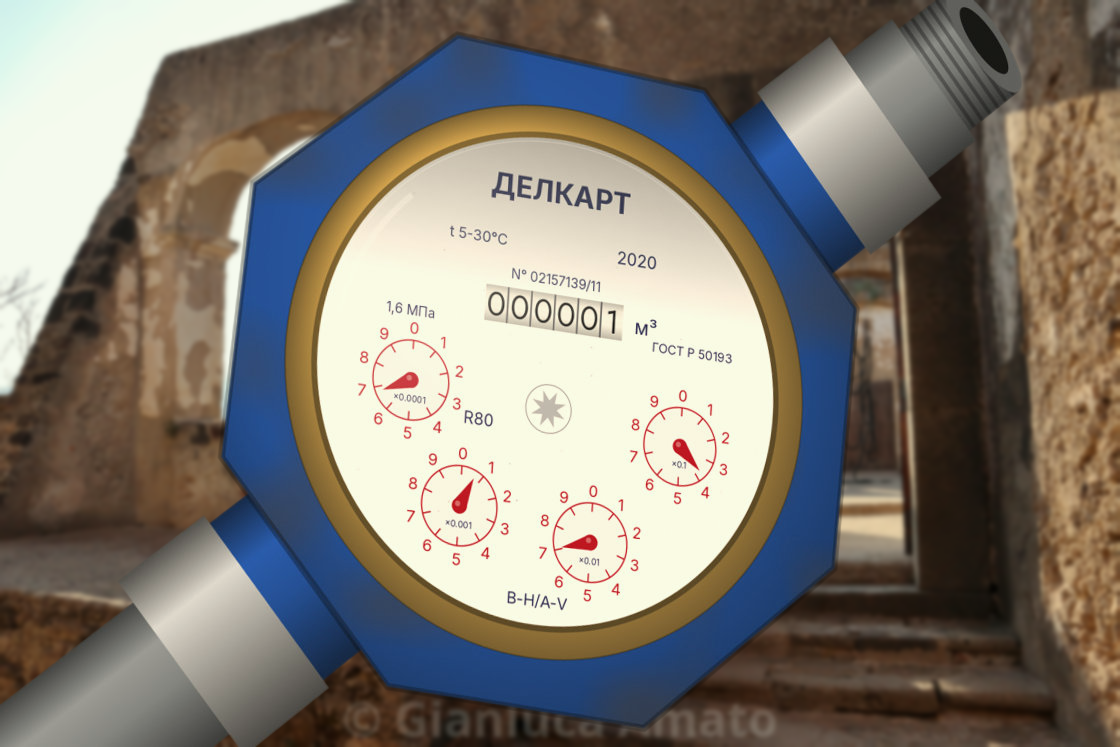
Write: m³ 1.3706
